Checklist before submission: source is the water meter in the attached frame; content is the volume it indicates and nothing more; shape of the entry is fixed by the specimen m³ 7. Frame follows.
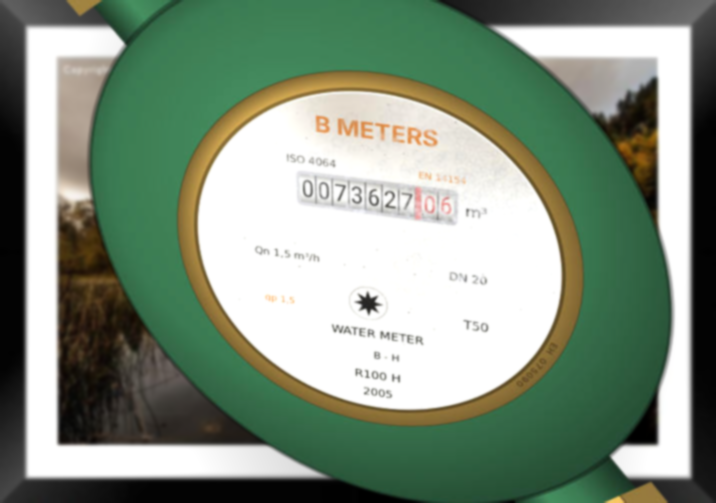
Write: m³ 73627.06
